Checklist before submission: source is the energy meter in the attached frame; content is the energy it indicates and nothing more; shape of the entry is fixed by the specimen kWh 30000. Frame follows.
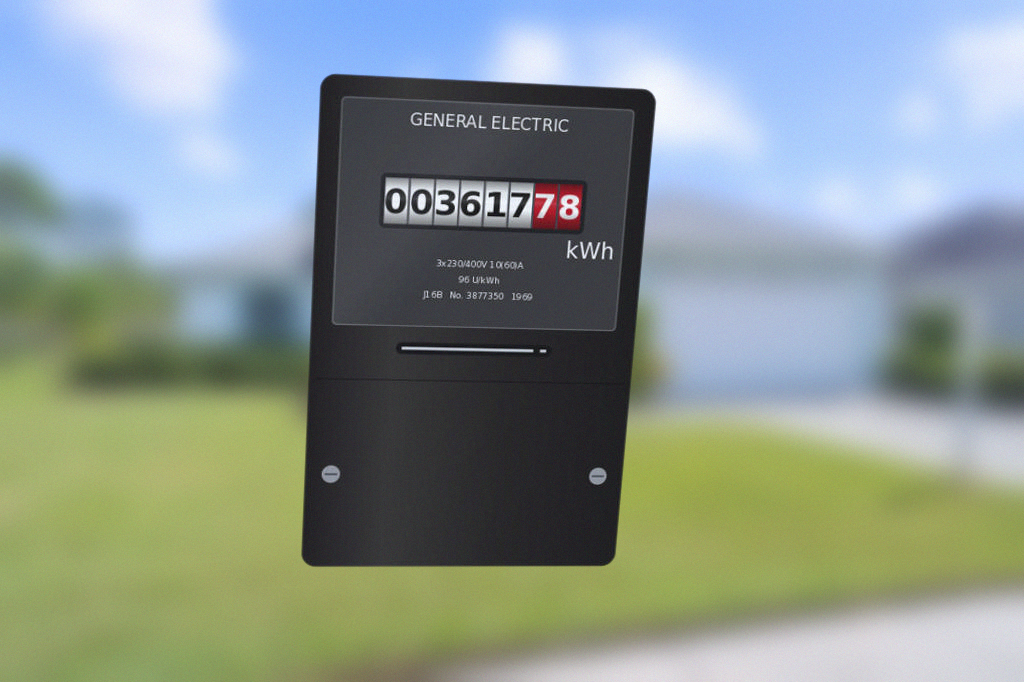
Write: kWh 3617.78
